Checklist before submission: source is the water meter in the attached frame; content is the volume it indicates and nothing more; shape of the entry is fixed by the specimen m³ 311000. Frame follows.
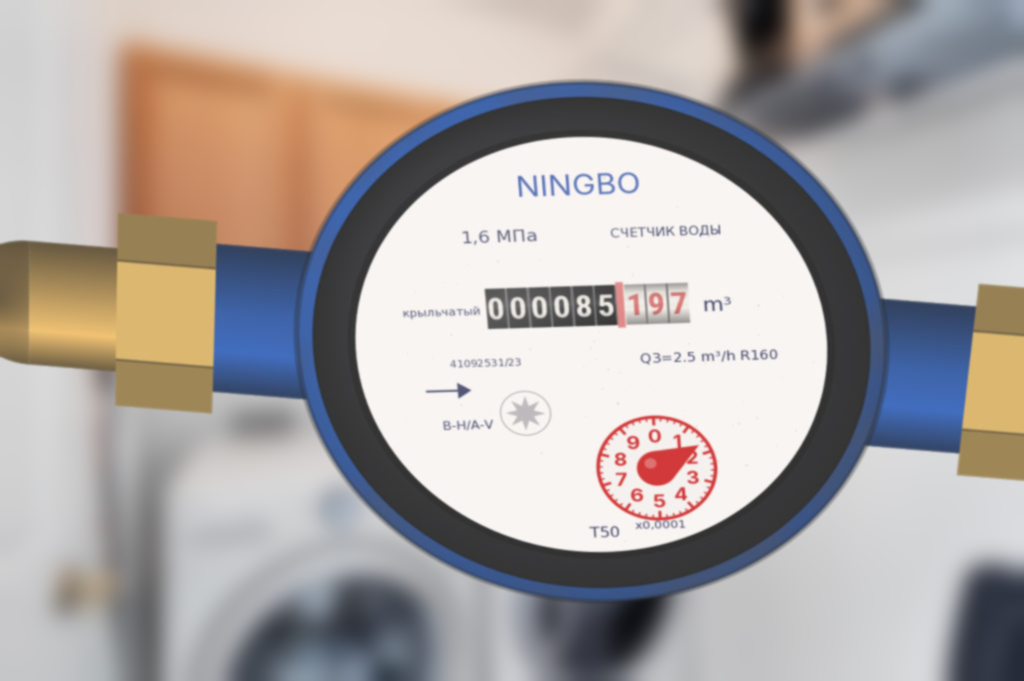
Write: m³ 85.1971
